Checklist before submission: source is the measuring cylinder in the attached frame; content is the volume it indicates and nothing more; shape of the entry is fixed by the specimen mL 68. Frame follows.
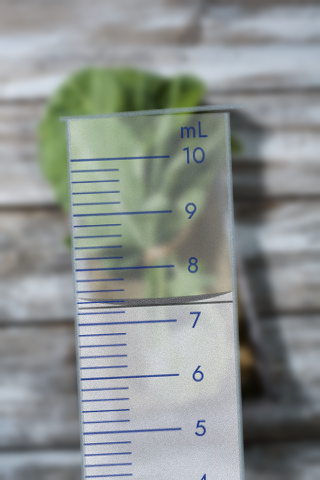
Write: mL 7.3
